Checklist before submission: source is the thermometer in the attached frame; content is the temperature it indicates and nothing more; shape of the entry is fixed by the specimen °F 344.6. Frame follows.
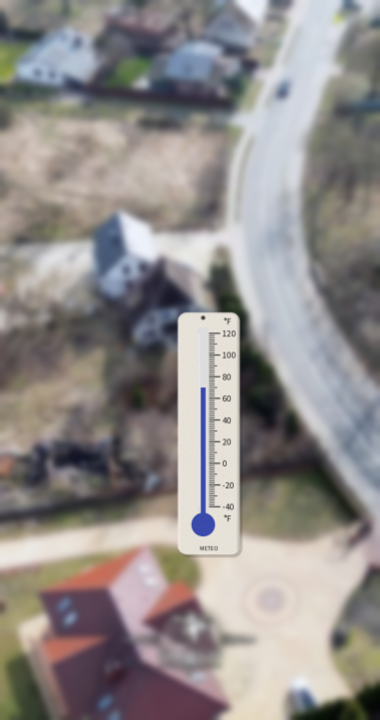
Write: °F 70
